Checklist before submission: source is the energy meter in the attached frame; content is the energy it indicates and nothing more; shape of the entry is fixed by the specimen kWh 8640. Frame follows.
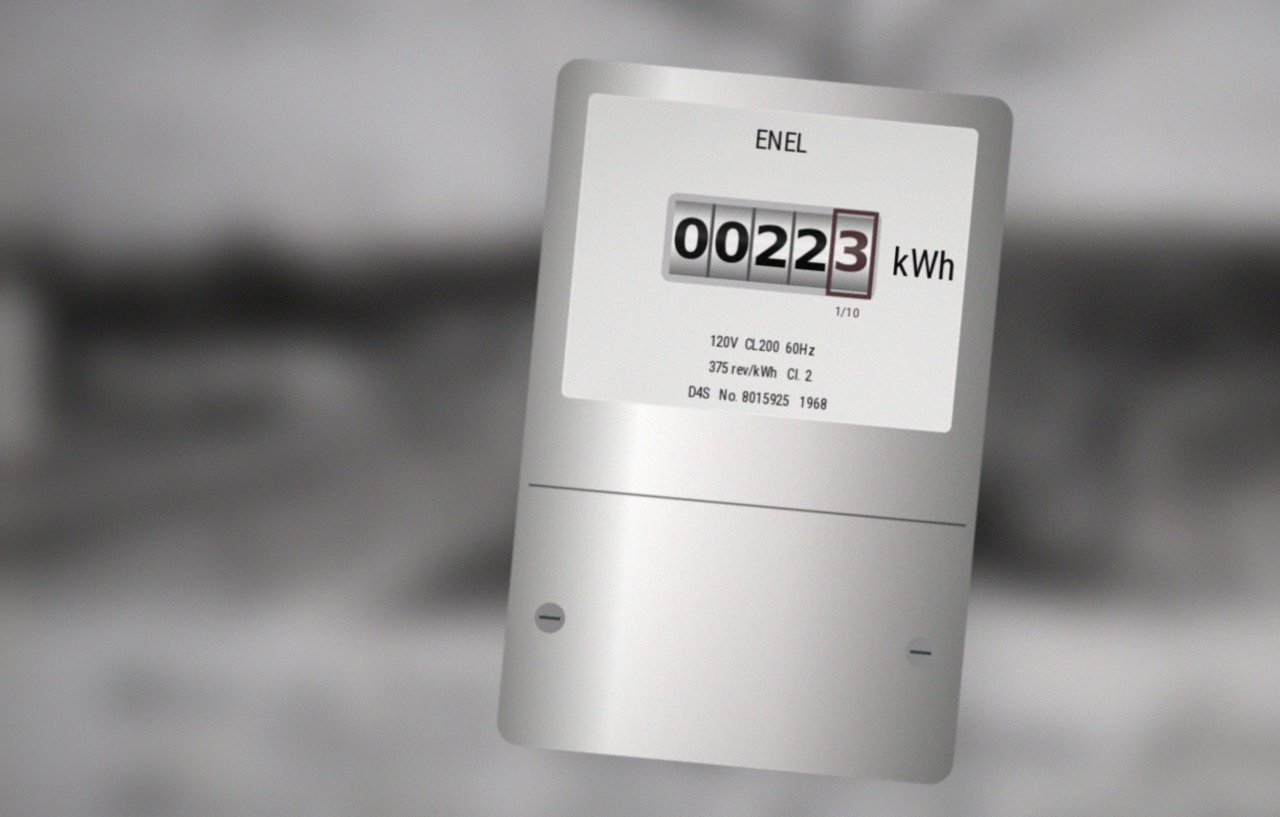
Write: kWh 22.3
